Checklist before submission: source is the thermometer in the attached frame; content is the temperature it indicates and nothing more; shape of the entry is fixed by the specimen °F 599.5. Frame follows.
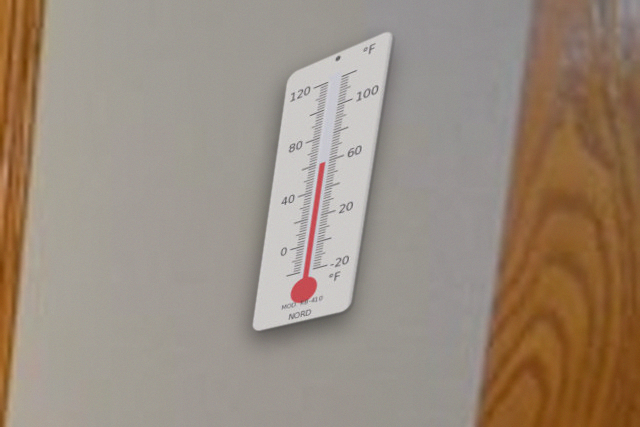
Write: °F 60
